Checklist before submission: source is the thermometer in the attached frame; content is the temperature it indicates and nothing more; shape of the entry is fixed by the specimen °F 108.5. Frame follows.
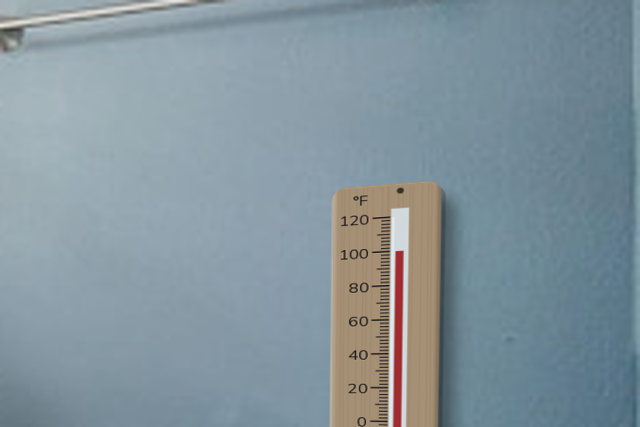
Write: °F 100
